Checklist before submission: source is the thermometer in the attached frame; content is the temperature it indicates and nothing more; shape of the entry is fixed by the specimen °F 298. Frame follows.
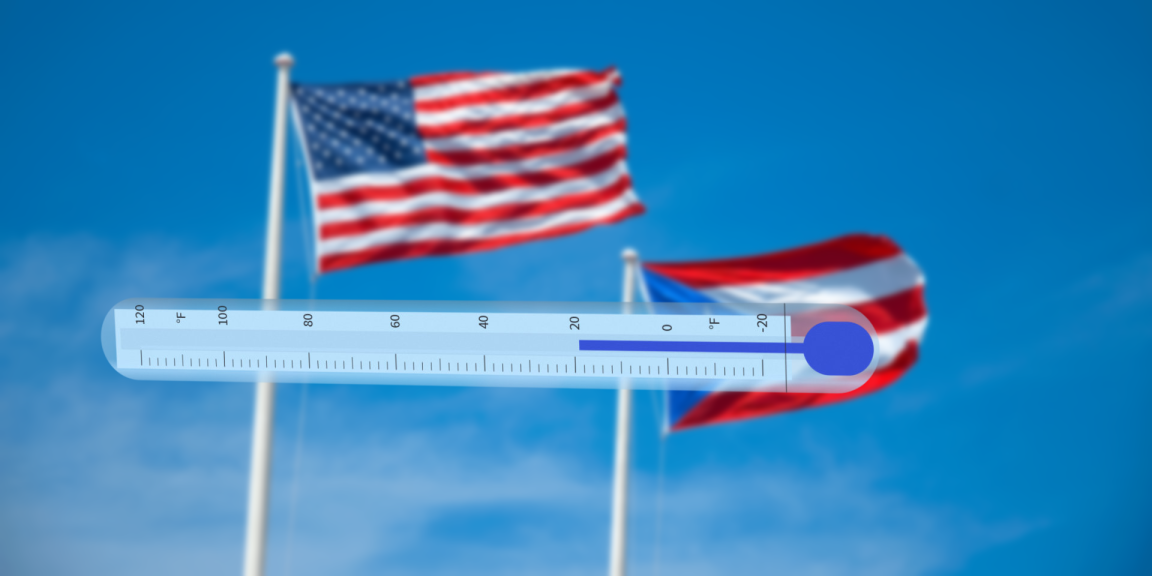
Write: °F 19
